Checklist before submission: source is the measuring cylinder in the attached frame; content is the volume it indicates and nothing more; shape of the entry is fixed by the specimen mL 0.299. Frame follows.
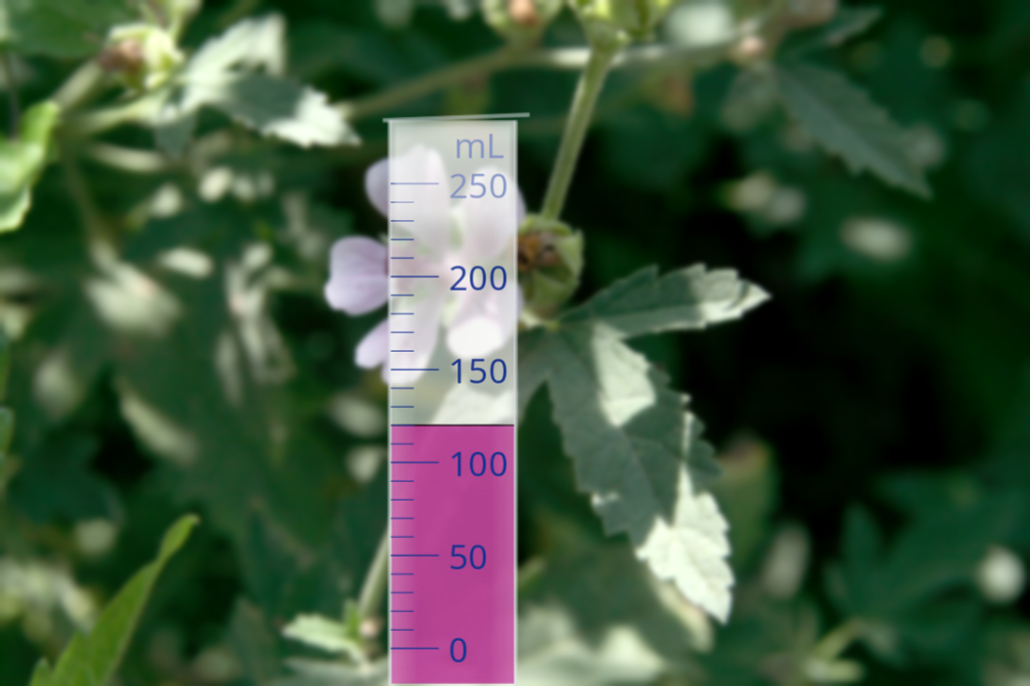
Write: mL 120
